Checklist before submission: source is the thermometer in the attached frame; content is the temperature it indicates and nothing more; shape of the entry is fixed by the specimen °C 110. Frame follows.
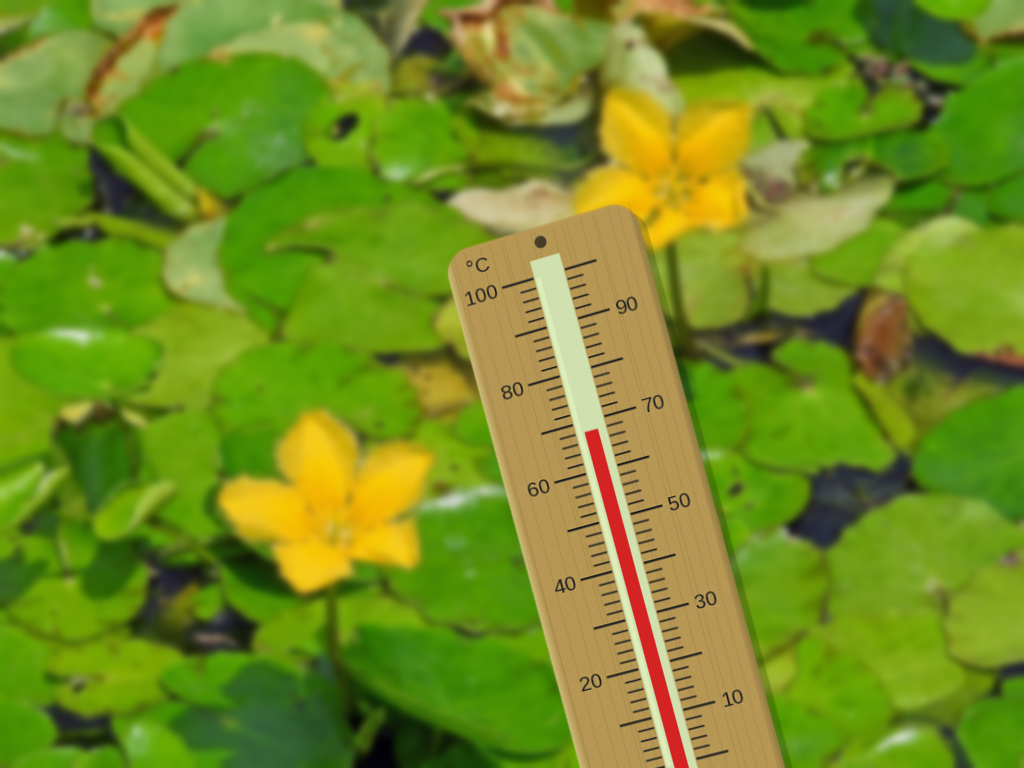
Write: °C 68
